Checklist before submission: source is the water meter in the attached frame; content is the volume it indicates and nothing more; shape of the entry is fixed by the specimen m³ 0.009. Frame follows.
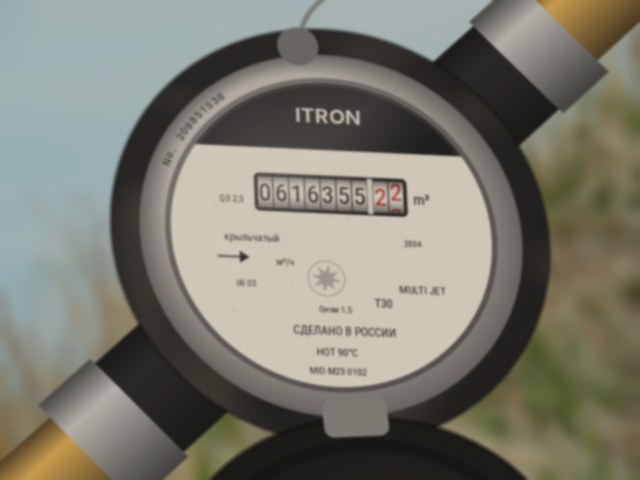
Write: m³ 616355.22
